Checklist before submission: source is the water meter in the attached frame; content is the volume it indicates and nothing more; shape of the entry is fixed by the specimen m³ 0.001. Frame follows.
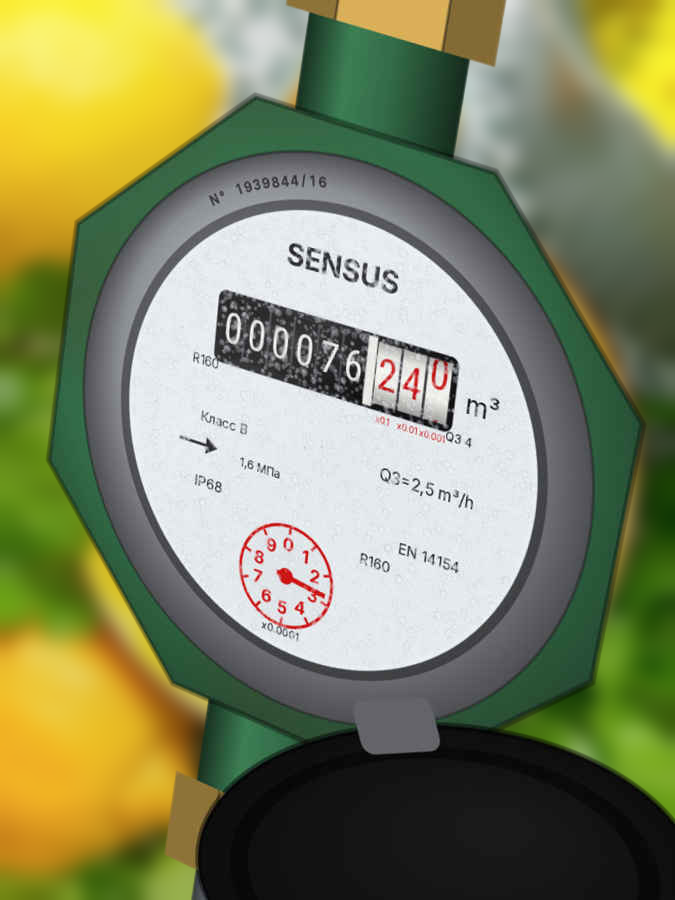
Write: m³ 76.2402
